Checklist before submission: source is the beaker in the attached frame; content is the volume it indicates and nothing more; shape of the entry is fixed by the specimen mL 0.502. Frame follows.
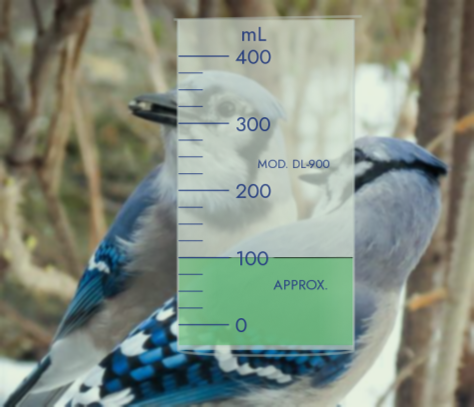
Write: mL 100
